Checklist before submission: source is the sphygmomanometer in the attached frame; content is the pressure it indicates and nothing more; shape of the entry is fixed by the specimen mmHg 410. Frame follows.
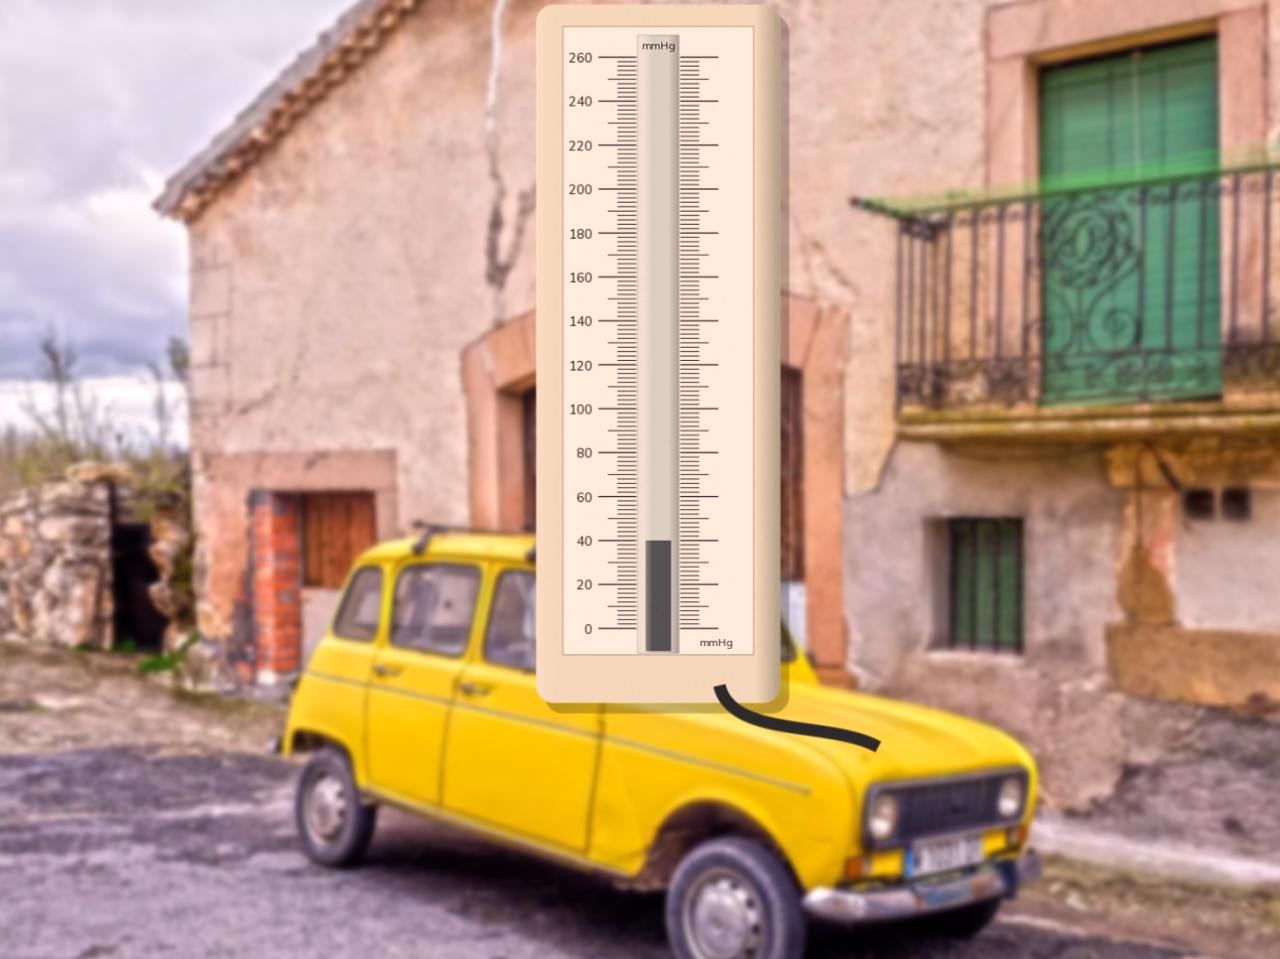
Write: mmHg 40
